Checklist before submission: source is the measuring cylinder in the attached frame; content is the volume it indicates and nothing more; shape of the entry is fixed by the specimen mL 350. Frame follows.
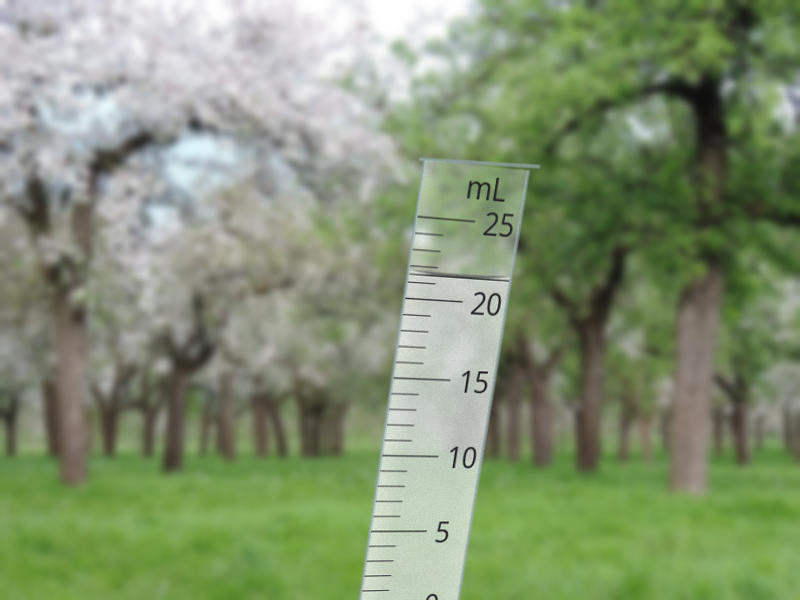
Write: mL 21.5
